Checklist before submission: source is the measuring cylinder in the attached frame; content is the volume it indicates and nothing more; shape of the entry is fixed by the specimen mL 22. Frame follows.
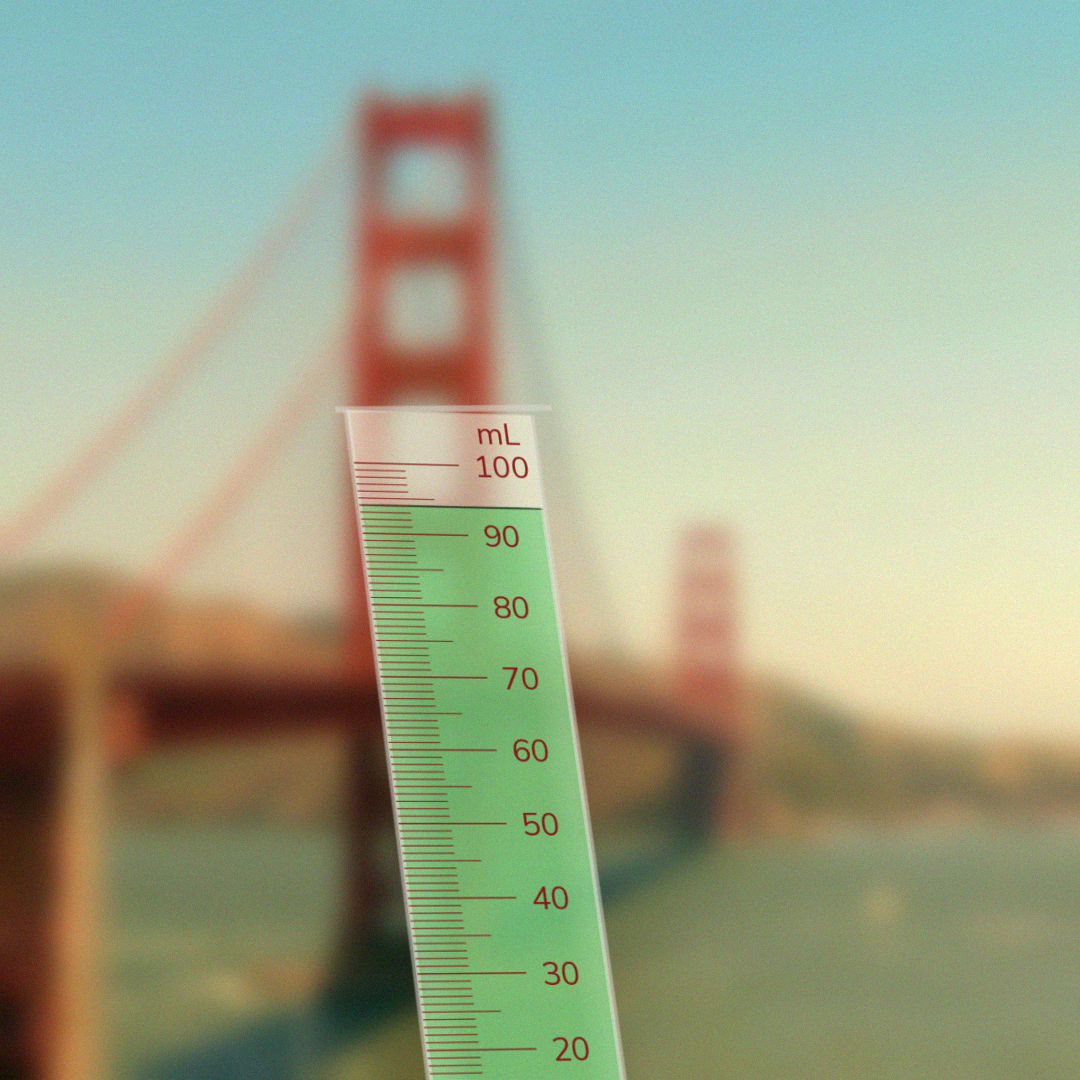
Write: mL 94
